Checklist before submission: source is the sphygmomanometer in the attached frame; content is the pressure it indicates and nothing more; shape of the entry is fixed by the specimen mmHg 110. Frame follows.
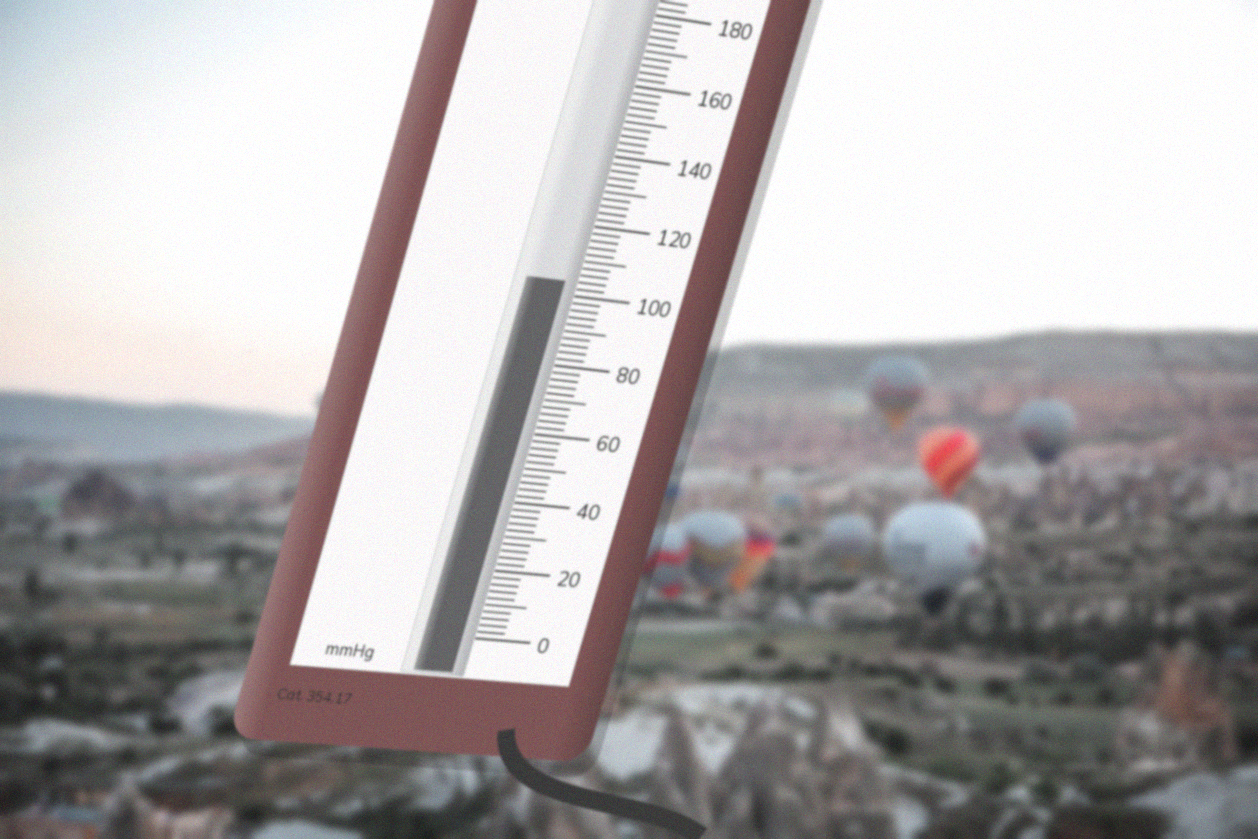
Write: mmHg 104
